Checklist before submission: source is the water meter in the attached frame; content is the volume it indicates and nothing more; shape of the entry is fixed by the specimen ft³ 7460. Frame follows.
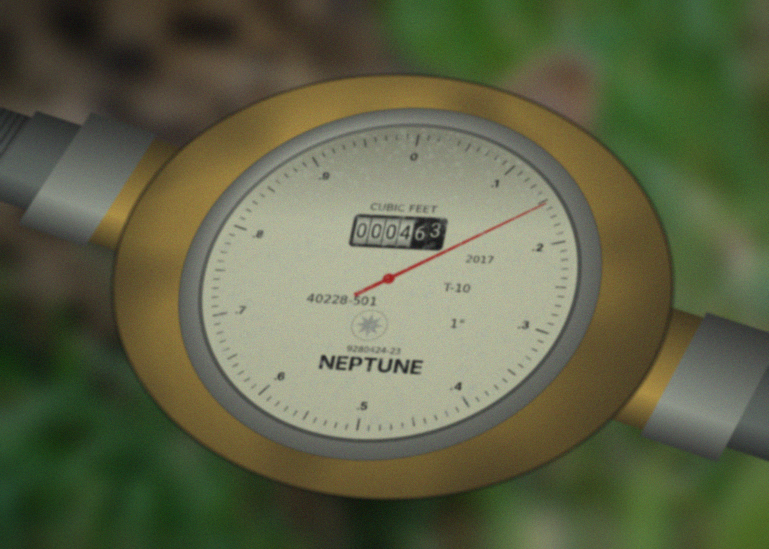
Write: ft³ 463.15
